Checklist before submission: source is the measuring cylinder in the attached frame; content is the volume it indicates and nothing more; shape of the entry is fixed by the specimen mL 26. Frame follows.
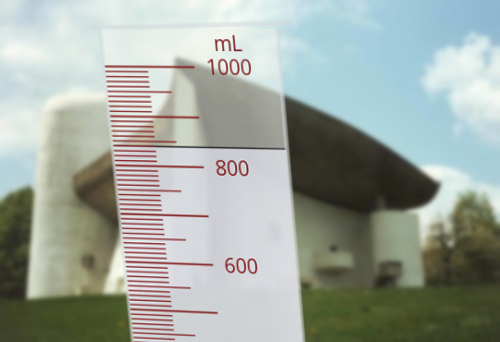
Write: mL 840
